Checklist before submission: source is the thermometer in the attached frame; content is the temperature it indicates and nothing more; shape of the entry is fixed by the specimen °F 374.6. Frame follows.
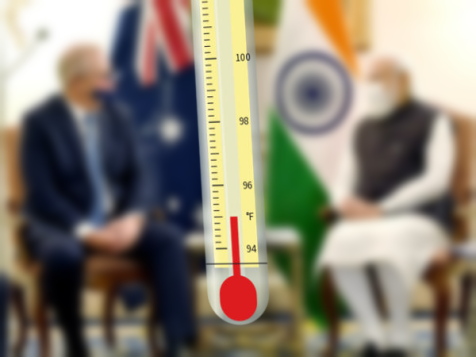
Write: °F 95
